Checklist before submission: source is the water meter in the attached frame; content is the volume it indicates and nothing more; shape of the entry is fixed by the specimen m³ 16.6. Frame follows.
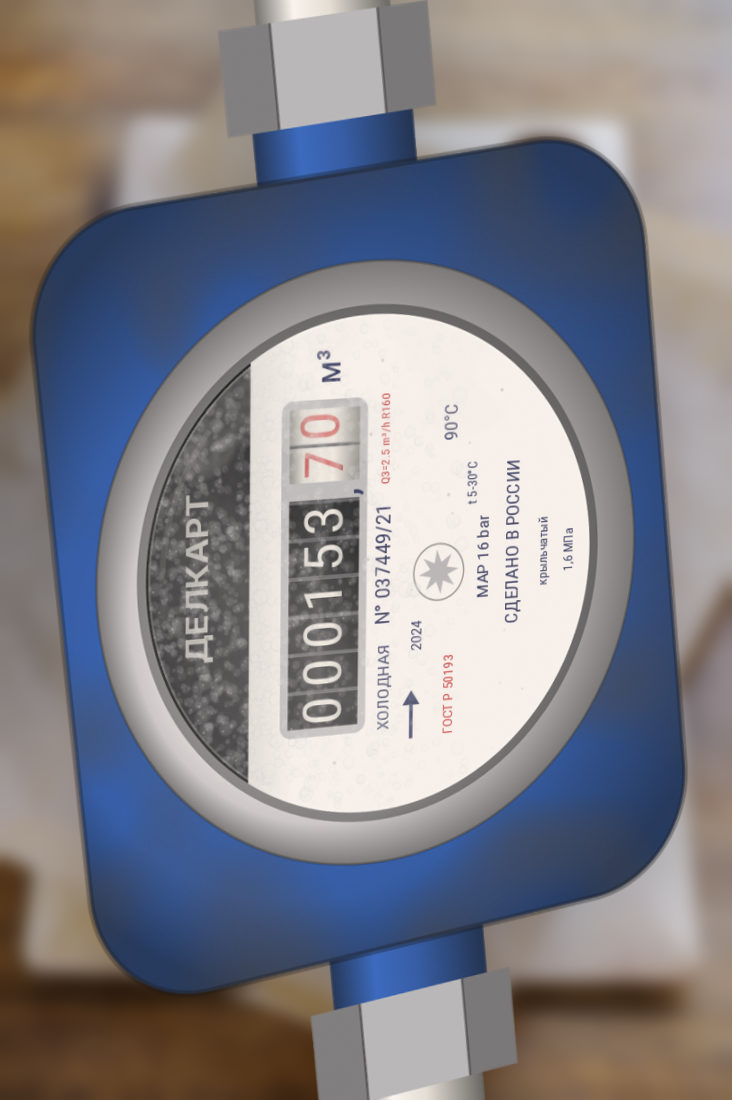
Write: m³ 153.70
